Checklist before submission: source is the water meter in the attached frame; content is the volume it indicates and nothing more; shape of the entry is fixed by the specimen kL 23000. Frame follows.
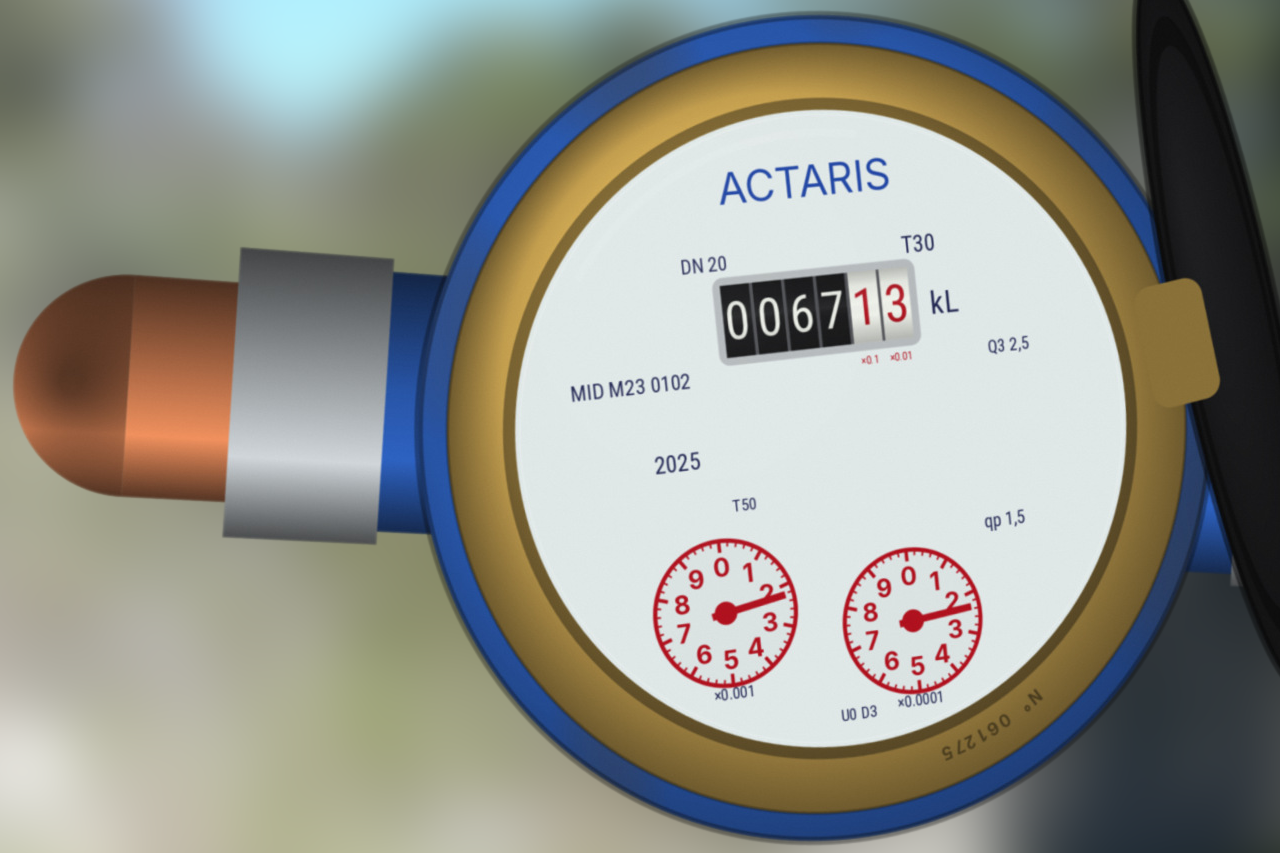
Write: kL 67.1322
